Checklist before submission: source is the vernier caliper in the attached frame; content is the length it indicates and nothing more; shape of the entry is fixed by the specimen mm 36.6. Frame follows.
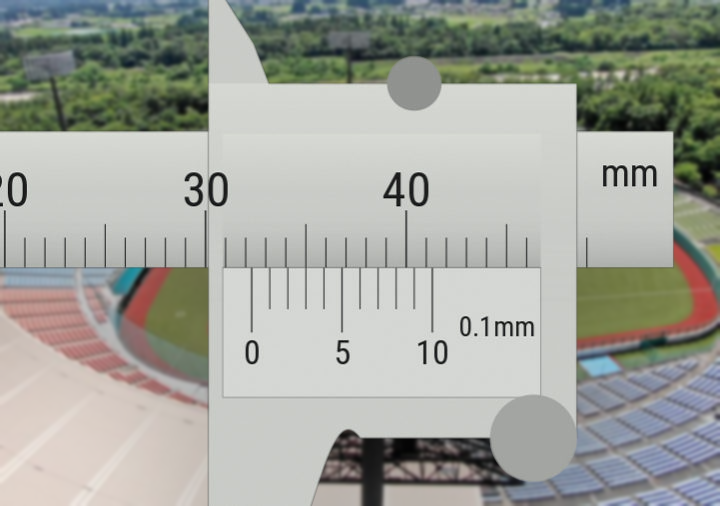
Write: mm 32.3
